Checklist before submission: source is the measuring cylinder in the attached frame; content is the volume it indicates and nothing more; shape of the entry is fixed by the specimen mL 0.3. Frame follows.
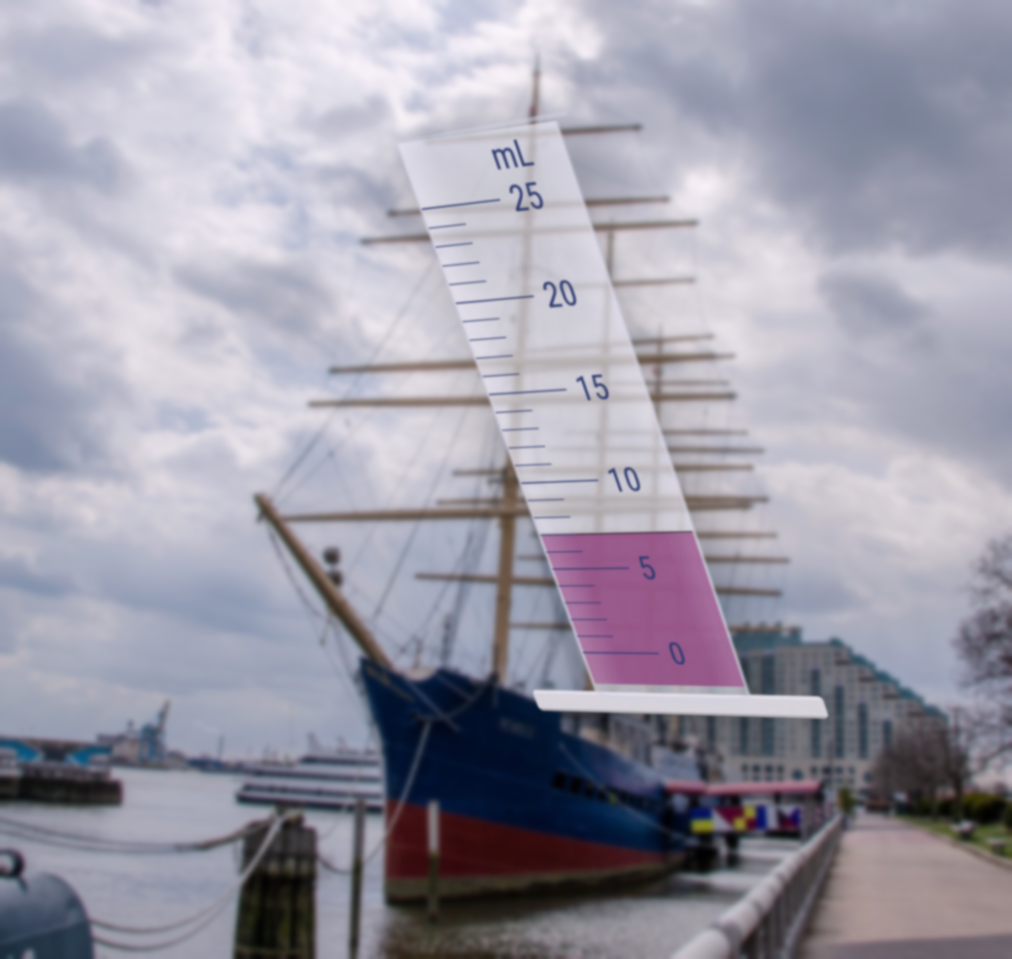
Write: mL 7
